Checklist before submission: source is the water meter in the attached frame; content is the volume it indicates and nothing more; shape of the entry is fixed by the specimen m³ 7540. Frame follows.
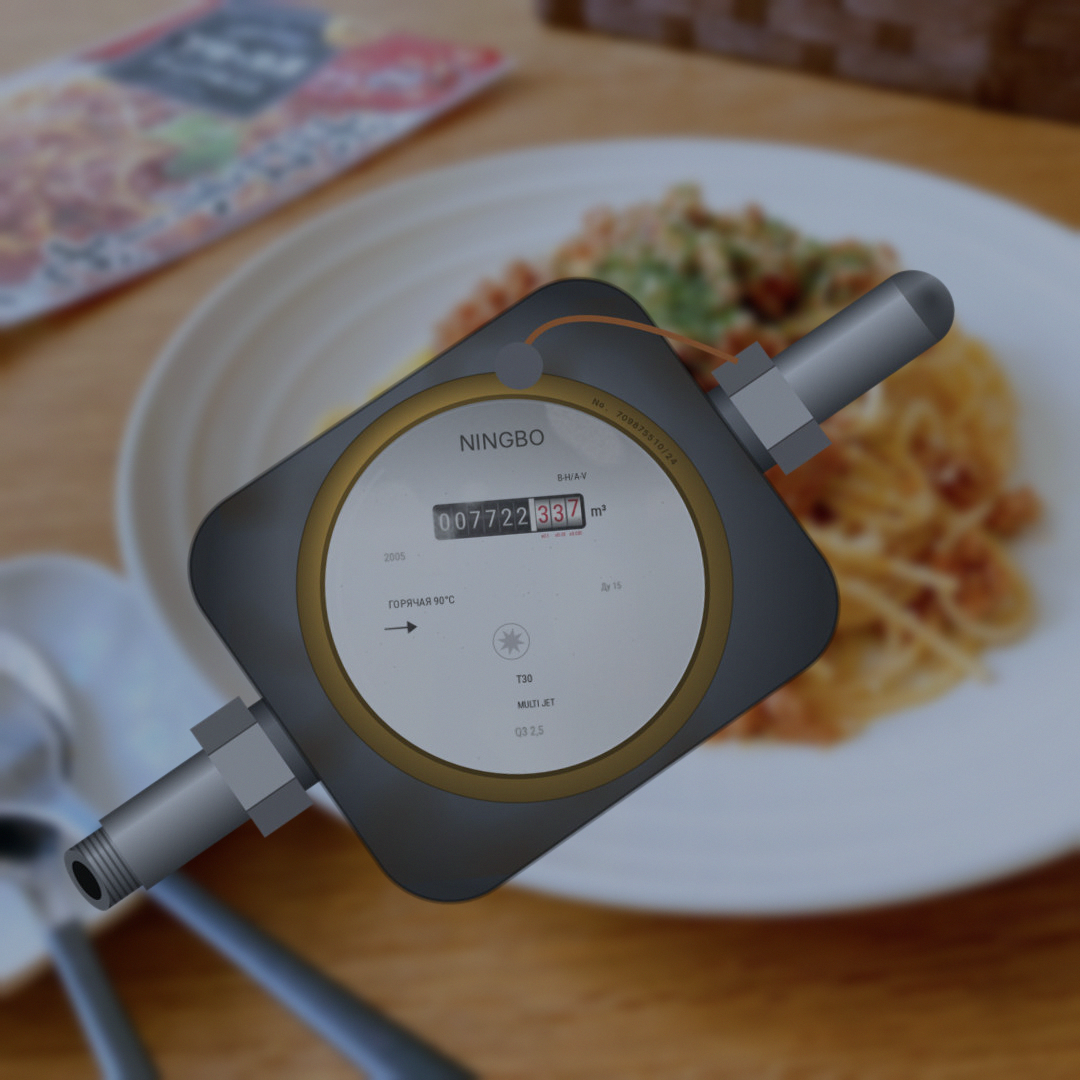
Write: m³ 7722.337
